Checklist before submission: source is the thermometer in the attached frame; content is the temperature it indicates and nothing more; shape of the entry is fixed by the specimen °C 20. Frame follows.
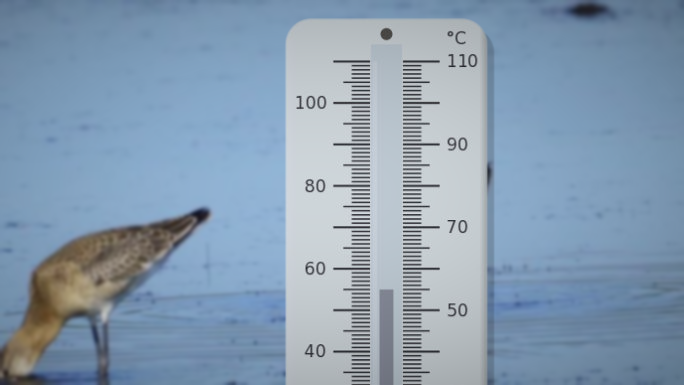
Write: °C 55
